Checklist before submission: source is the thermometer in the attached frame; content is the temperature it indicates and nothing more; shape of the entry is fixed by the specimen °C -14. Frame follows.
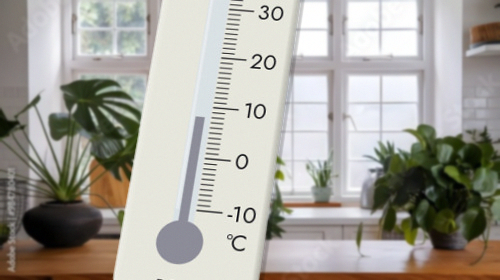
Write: °C 8
